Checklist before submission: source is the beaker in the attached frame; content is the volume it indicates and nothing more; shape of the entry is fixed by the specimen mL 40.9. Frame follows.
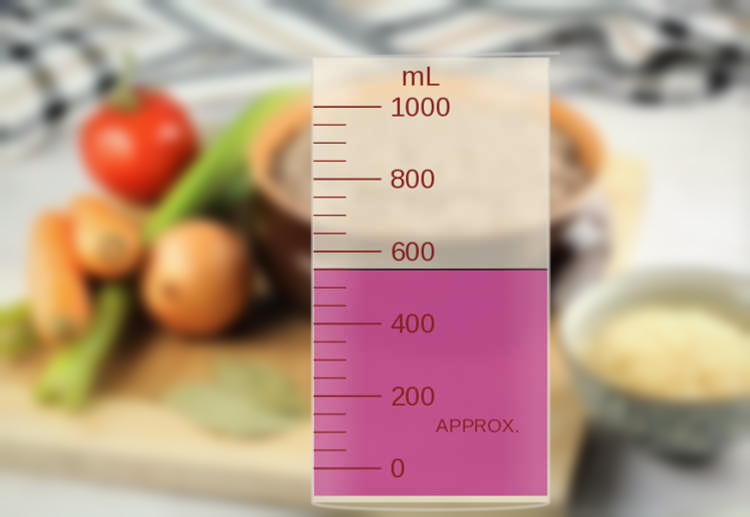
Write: mL 550
